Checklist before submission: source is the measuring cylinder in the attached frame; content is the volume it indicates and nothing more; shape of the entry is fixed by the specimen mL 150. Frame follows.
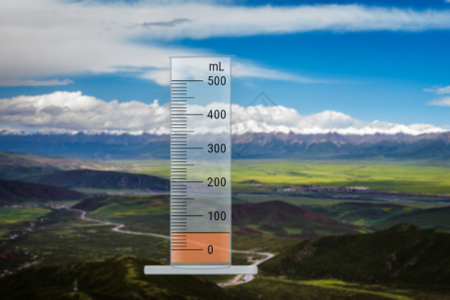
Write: mL 50
